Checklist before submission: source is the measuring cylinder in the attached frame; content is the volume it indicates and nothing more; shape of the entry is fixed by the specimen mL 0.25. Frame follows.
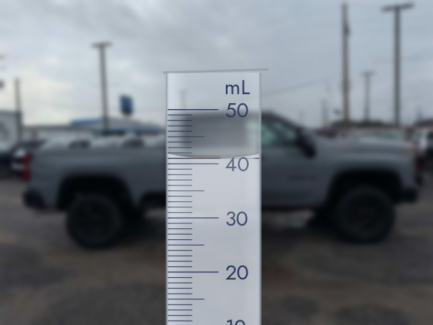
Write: mL 41
